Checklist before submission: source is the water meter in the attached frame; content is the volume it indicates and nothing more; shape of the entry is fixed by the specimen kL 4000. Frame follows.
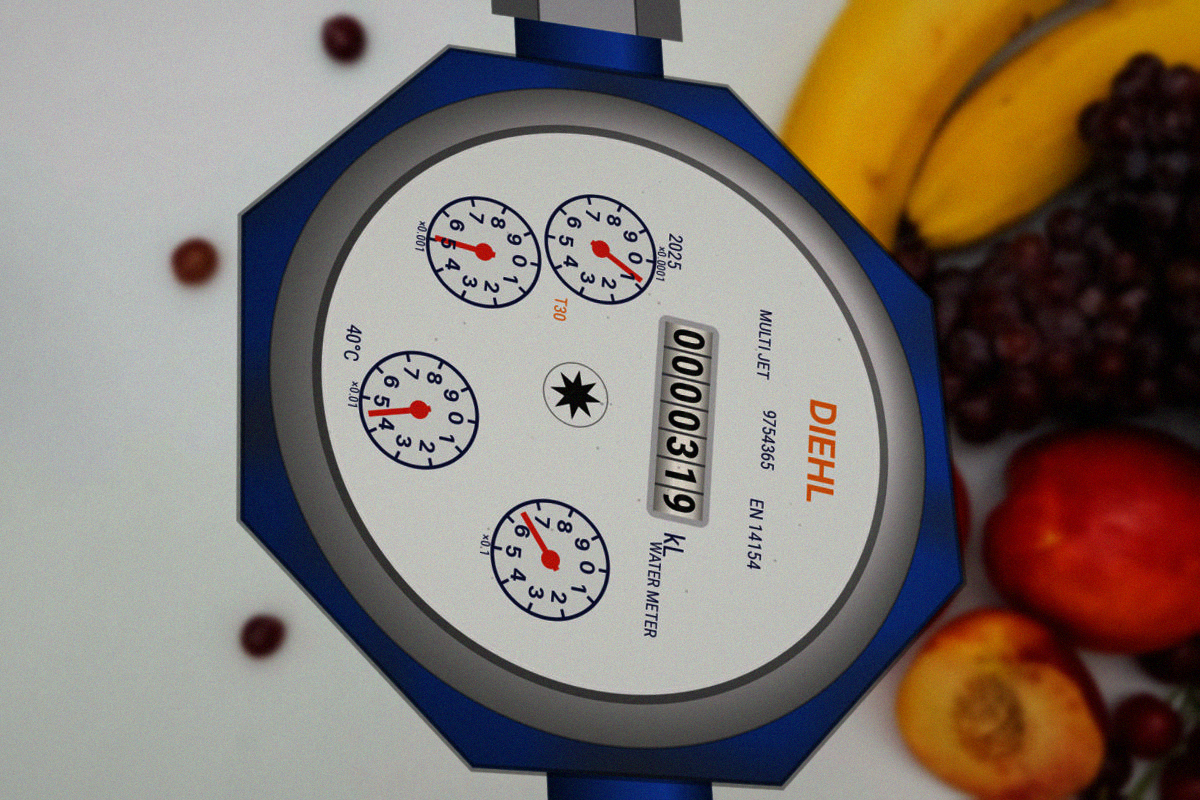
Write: kL 319.6450
